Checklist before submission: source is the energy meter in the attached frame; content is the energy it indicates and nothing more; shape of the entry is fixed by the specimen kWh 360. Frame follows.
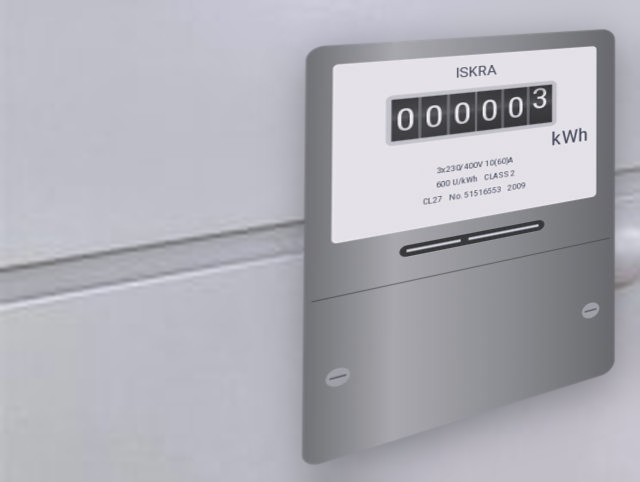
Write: kWh 3
